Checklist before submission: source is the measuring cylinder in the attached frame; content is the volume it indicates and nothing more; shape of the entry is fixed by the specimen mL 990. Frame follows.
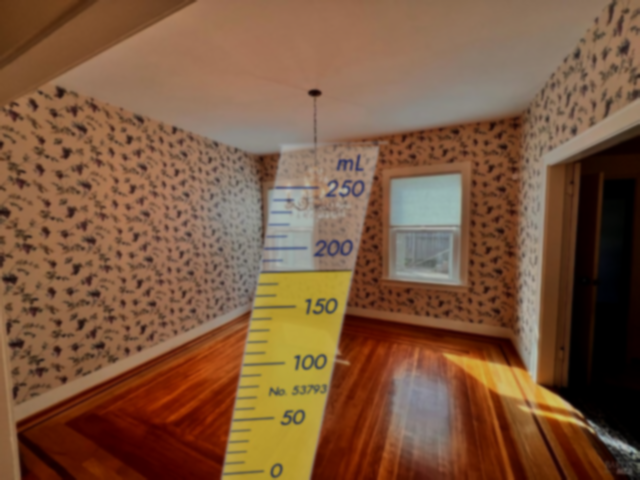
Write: mL 180
